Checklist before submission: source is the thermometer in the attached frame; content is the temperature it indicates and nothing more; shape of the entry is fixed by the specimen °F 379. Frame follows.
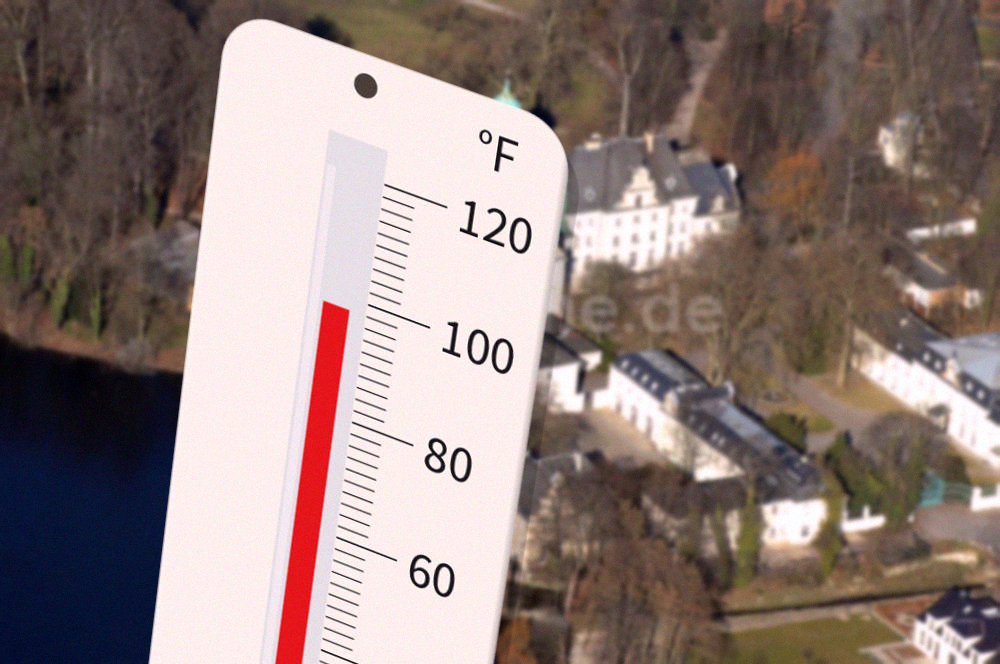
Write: °F 98
